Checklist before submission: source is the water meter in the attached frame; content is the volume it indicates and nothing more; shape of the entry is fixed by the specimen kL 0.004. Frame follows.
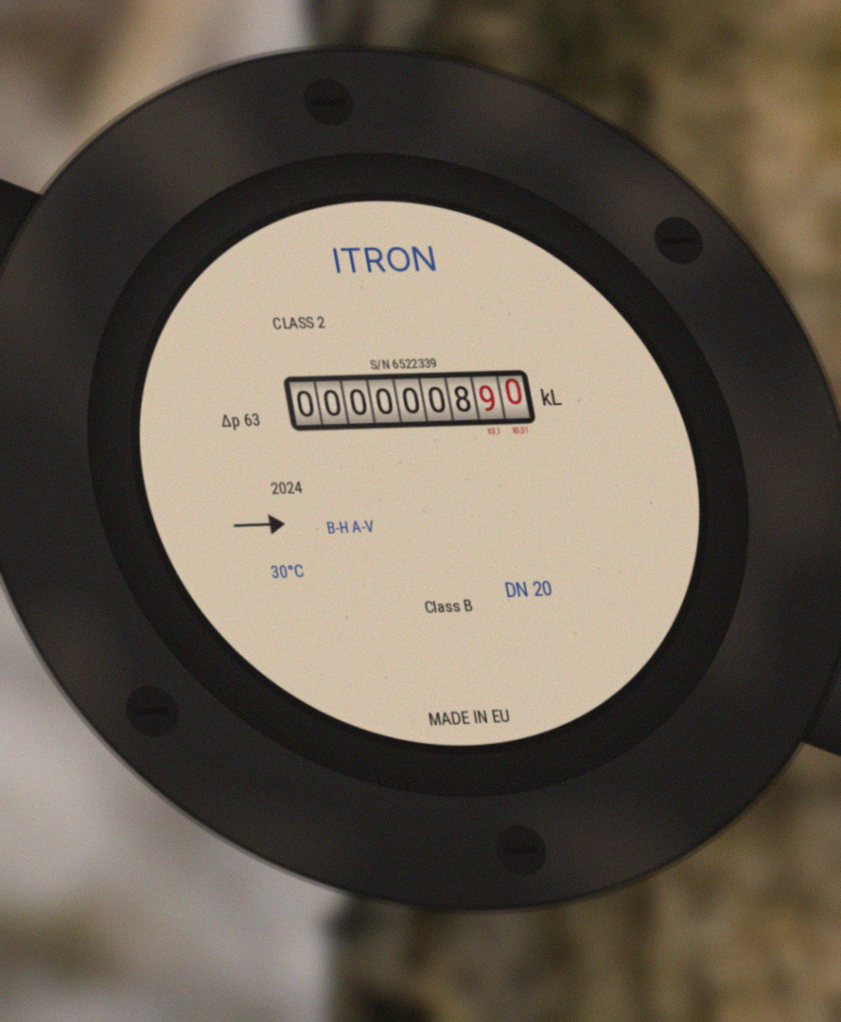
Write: kL 8.90
